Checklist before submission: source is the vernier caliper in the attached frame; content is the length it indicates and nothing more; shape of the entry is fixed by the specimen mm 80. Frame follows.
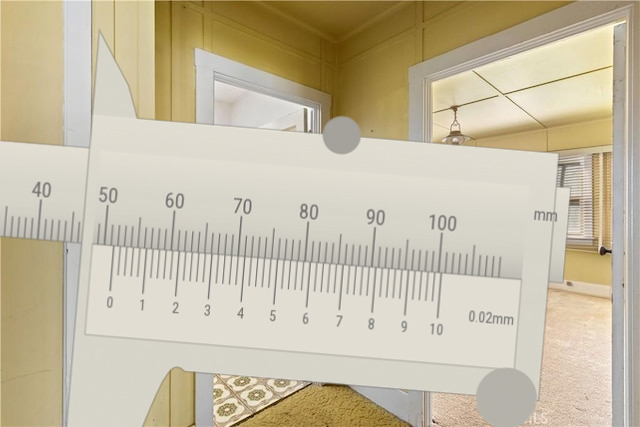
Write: mm 51.4
